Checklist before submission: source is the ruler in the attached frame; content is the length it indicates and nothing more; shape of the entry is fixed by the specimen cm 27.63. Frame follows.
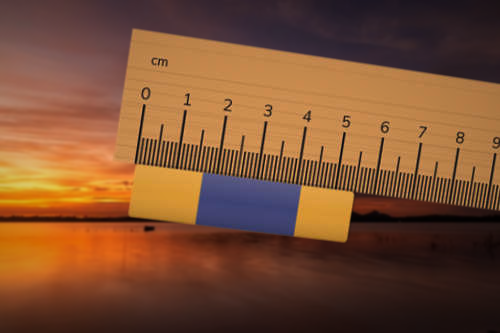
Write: cm 5.5
